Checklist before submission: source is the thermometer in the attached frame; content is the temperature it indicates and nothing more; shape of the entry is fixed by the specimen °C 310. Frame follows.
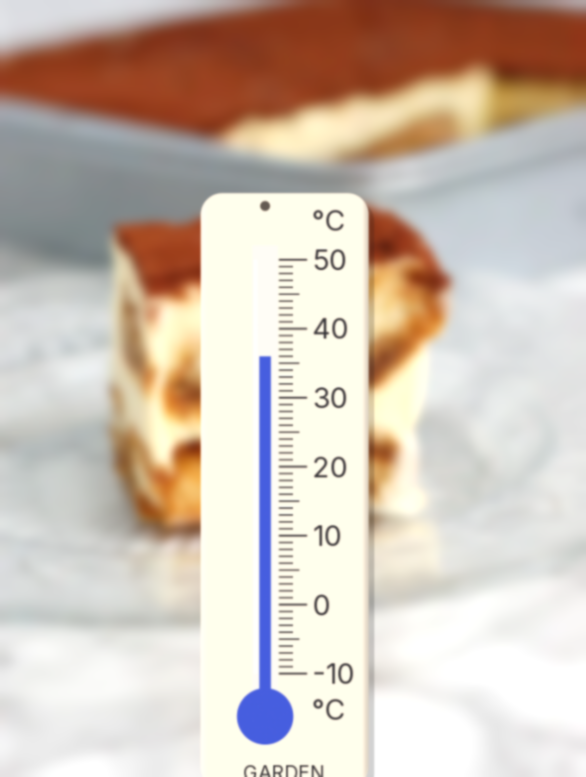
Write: °C 36
